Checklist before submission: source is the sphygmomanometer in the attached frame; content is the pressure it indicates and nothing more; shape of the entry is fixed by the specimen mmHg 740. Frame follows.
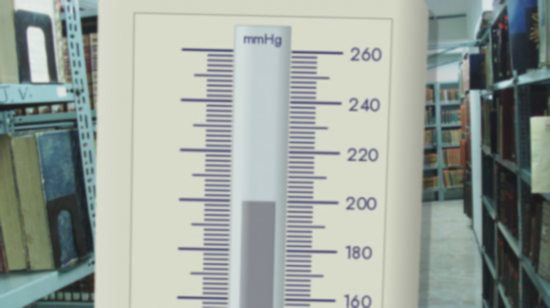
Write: mmHg 200
